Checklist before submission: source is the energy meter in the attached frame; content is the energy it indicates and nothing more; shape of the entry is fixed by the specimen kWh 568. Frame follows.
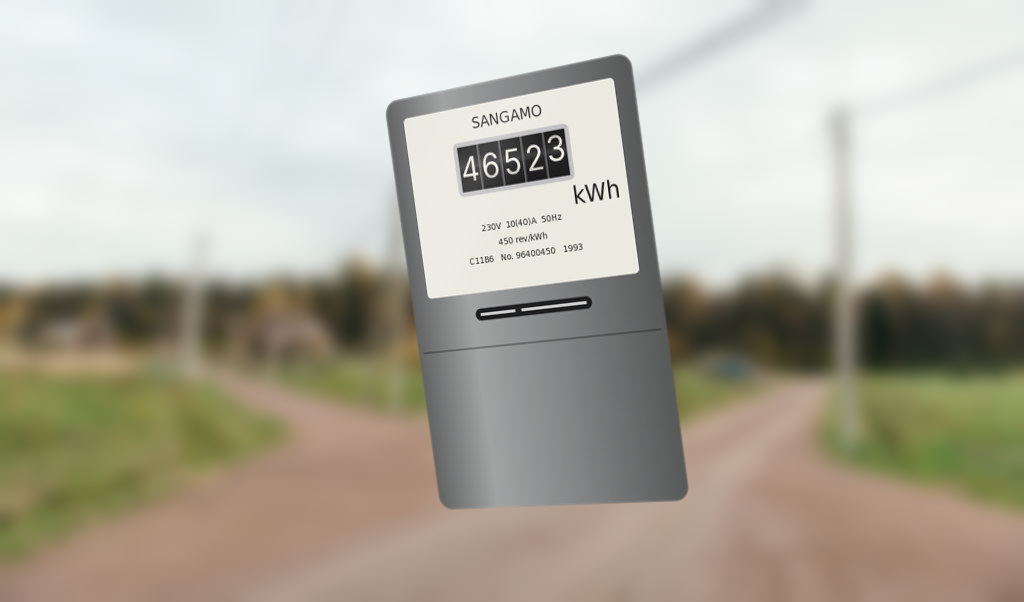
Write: kWh 46523
